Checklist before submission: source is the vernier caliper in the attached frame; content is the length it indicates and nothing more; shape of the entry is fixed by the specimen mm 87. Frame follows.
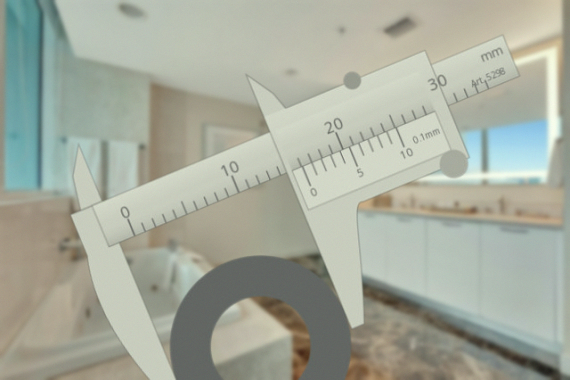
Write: mm 16.1
